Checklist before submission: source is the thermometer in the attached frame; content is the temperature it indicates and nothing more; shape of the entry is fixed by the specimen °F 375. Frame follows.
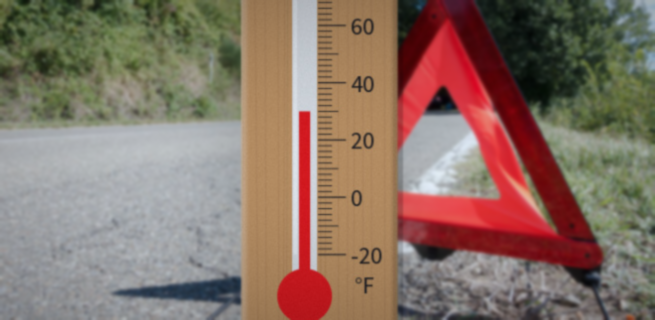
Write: °F 30
